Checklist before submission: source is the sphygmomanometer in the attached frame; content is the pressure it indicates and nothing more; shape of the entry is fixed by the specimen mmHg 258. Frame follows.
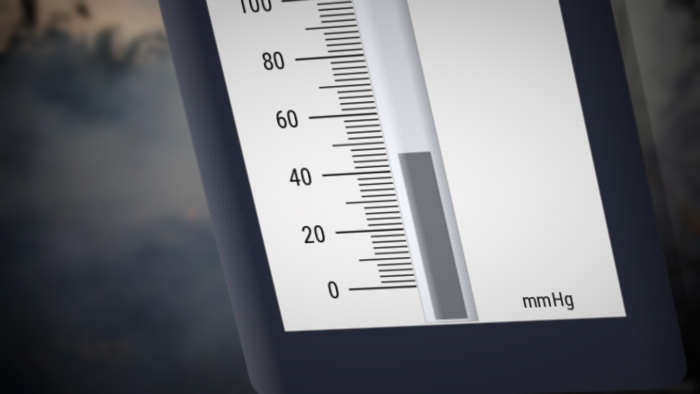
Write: mmHg 46
